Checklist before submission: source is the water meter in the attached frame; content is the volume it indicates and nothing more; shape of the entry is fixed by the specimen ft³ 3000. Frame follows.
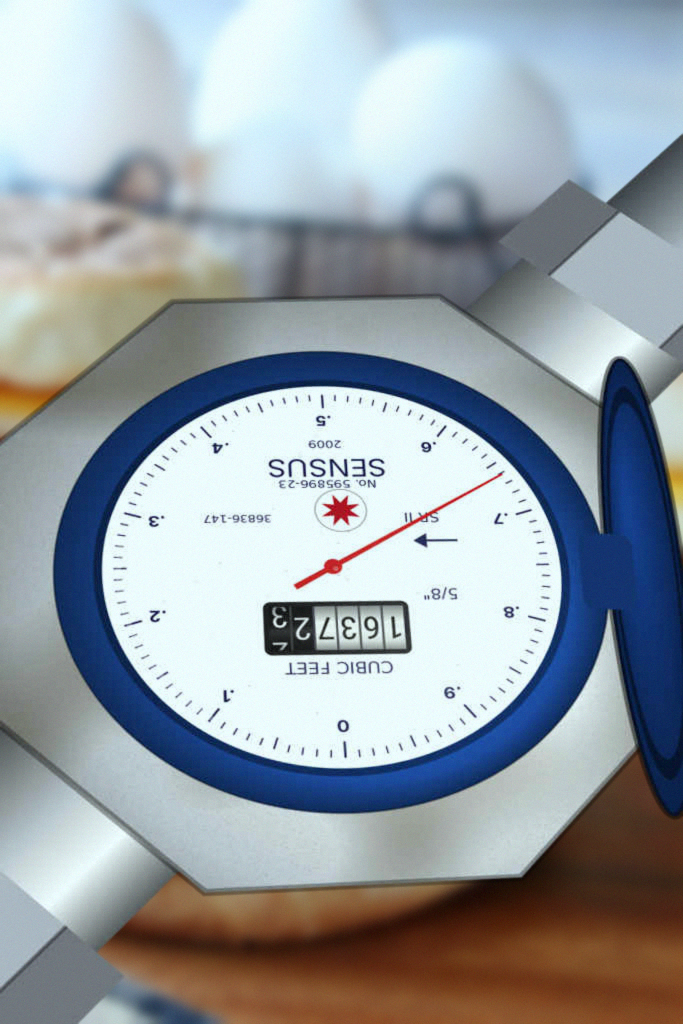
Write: ft³ 163722.66
